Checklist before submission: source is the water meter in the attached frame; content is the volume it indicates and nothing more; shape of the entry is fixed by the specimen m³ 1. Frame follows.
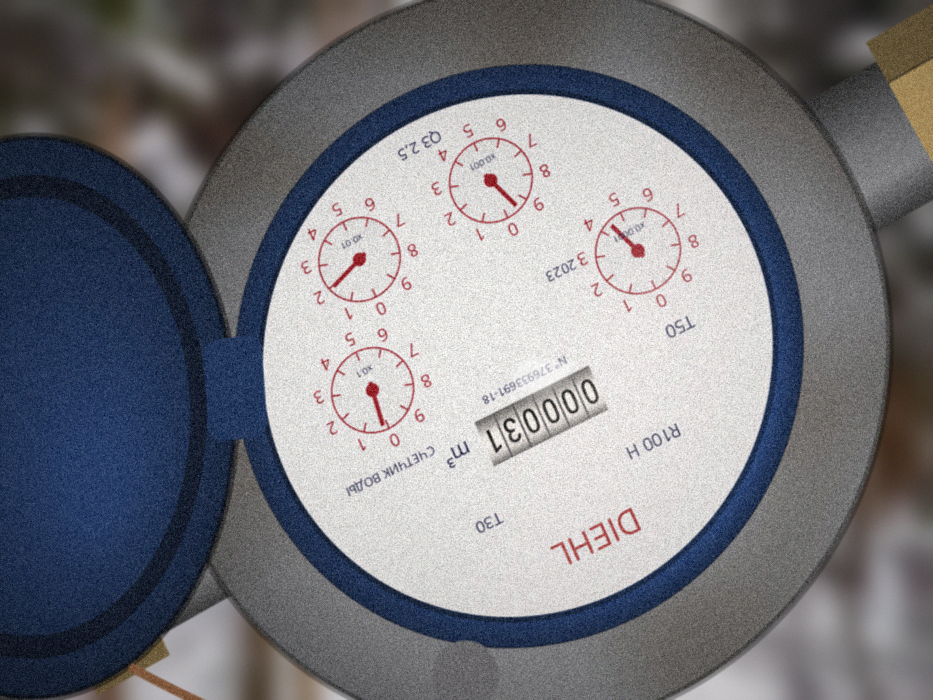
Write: m³ 31.0194
